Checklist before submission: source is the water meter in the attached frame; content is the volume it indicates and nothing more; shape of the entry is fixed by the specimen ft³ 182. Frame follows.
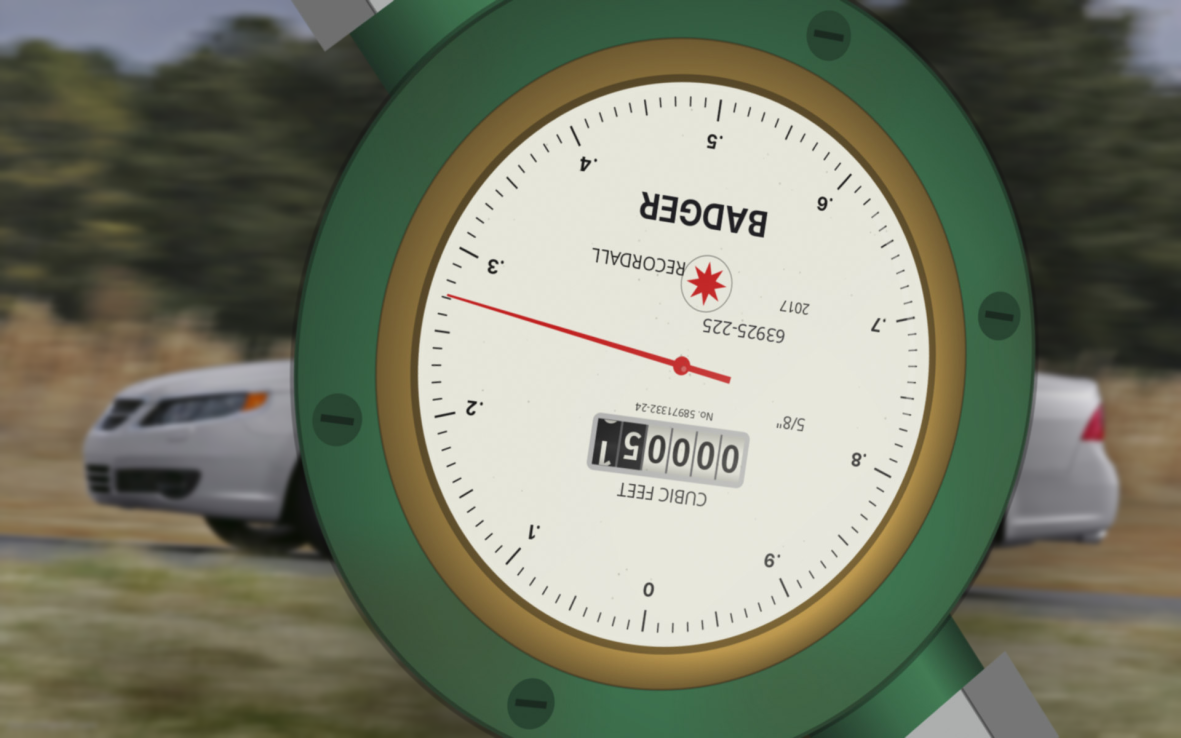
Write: ft³ 51.27
